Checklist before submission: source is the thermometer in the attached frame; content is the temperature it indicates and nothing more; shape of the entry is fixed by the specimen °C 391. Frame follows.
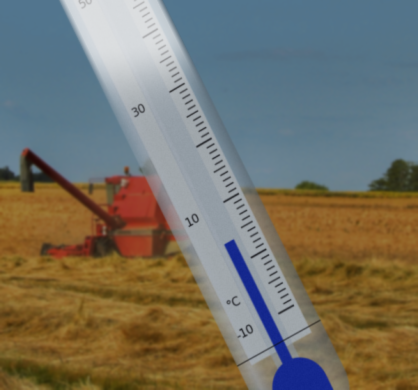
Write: °C 4
